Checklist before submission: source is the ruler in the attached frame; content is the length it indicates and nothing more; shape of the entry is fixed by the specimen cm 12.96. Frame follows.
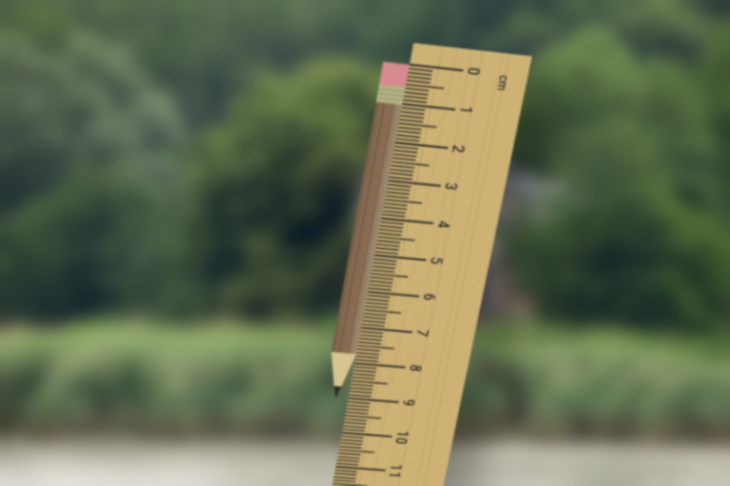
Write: cm 9
